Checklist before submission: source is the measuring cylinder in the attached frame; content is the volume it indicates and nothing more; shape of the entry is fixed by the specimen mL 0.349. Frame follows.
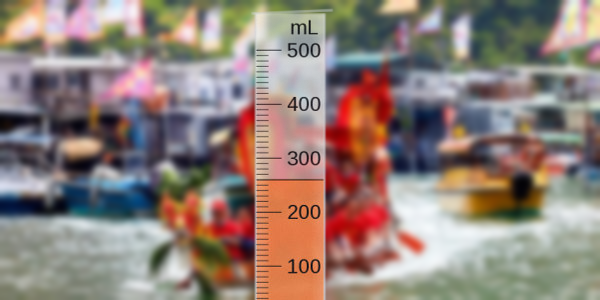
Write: mL 260
